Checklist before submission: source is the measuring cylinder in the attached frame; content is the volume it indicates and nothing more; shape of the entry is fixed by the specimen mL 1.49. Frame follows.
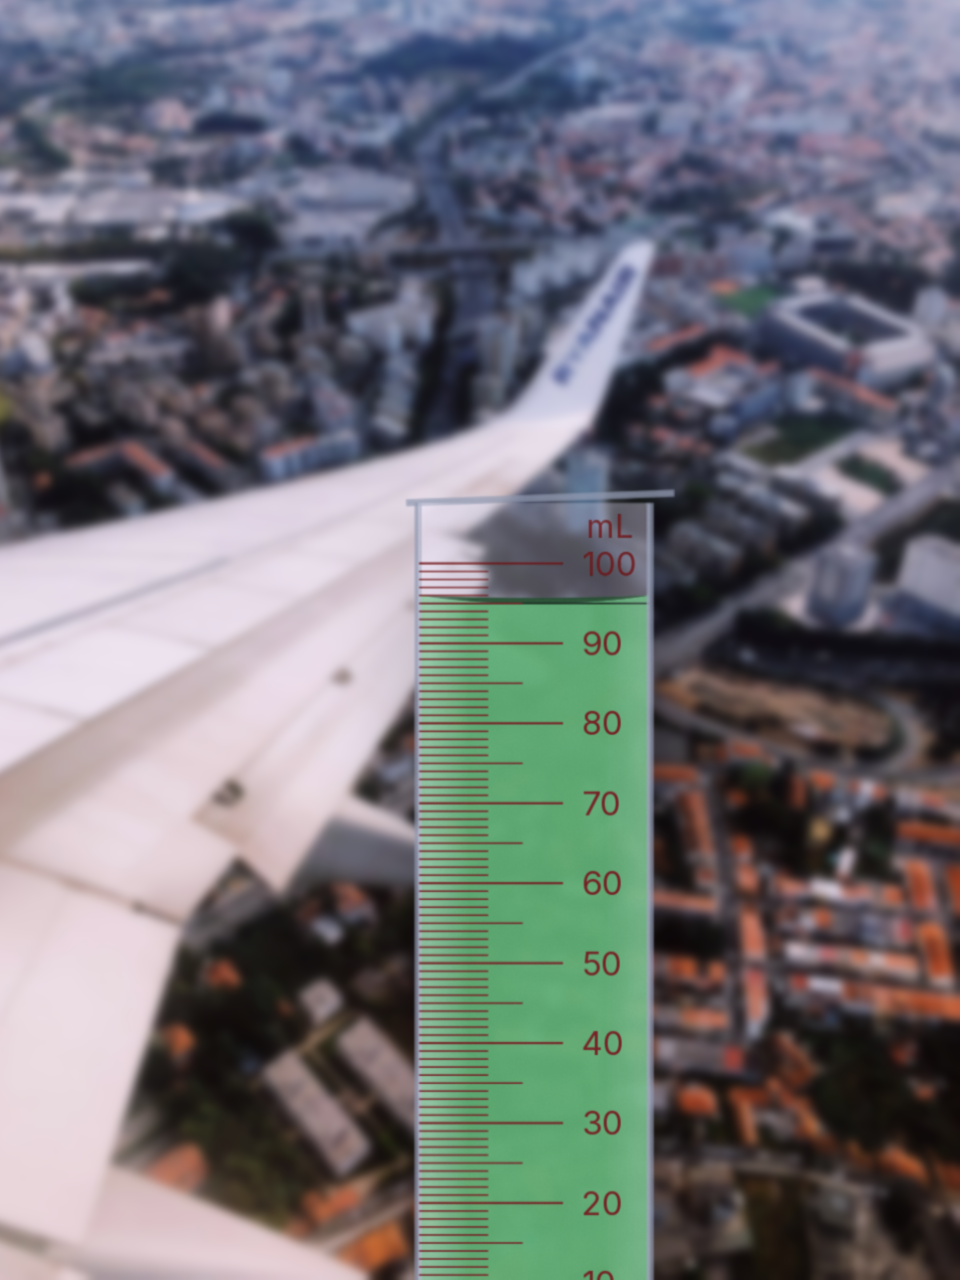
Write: mL 95
